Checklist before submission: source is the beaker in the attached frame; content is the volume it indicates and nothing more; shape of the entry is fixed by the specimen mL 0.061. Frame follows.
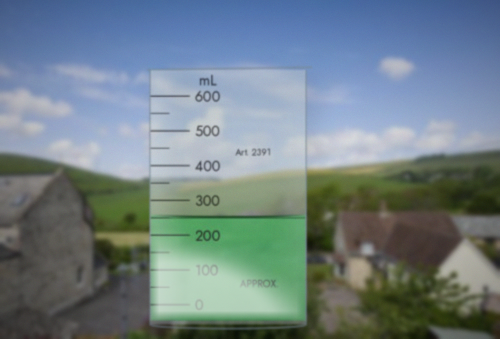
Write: mL 250
